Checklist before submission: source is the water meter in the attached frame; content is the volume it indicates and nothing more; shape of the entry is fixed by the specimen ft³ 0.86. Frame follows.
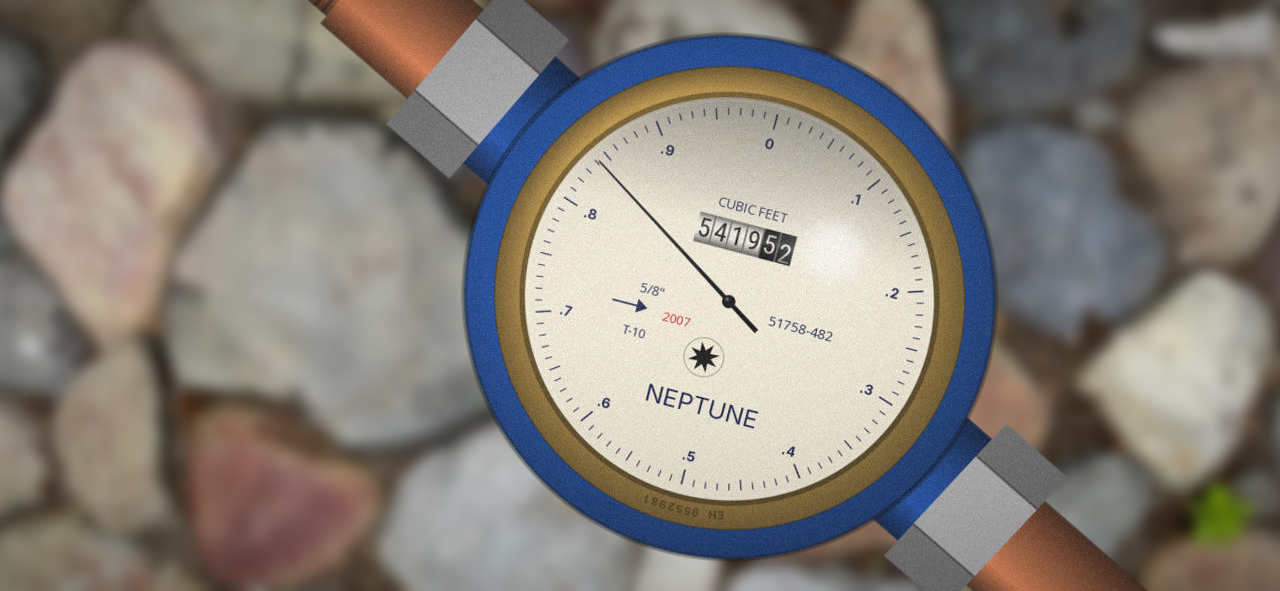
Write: ft³ 541951.84
